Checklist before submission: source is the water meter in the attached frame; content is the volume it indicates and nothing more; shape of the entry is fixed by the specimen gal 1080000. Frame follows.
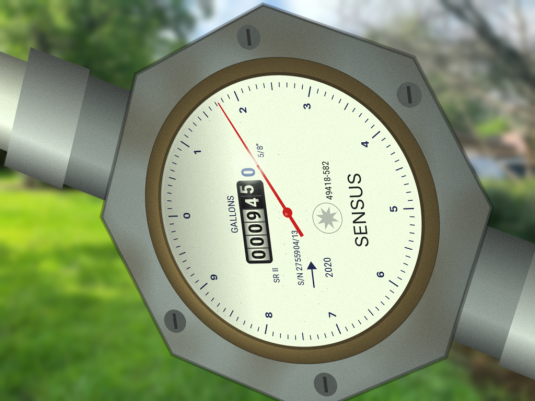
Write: gal 9451.7
